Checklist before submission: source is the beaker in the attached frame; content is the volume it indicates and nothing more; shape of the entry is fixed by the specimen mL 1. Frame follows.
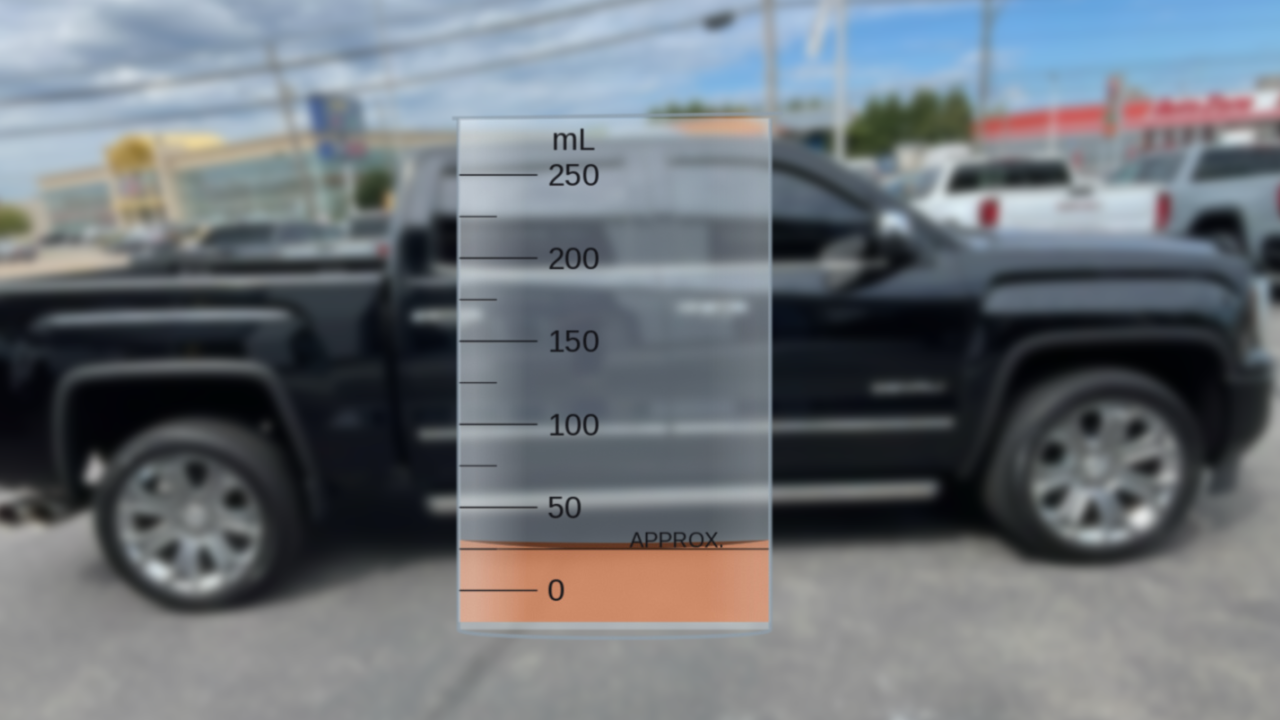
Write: mL 25
